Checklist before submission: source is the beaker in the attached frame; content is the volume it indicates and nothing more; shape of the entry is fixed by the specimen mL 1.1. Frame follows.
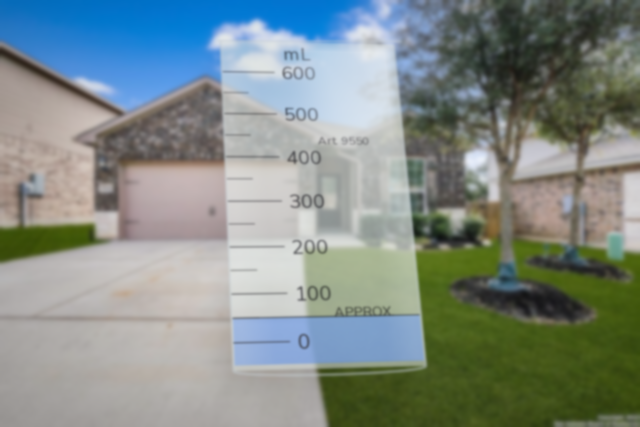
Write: mL 50
